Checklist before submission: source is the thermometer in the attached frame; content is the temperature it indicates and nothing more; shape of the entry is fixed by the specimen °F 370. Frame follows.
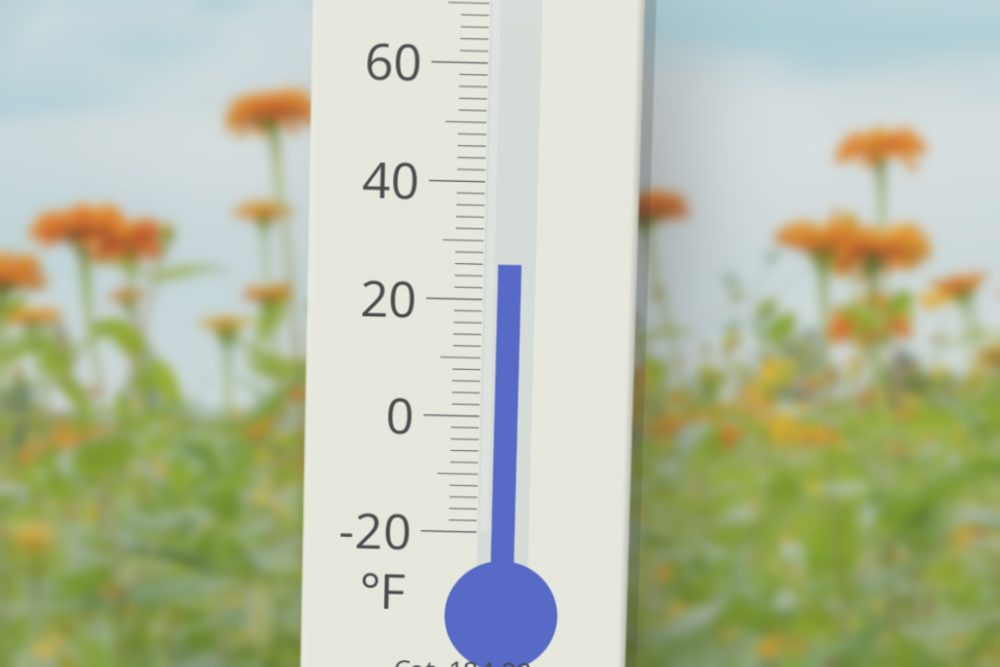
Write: °F 26
